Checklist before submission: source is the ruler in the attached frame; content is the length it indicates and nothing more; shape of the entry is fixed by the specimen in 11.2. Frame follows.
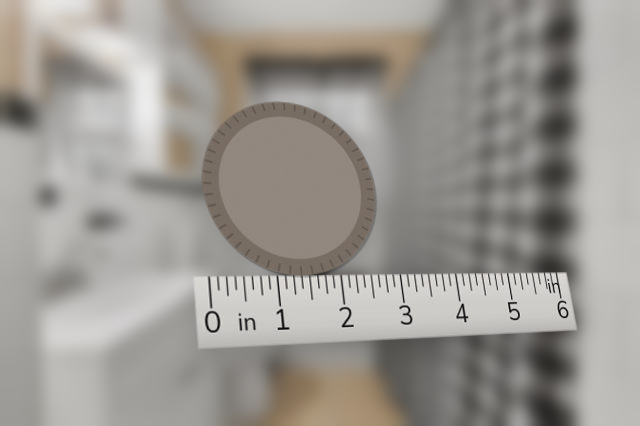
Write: in 2.75
